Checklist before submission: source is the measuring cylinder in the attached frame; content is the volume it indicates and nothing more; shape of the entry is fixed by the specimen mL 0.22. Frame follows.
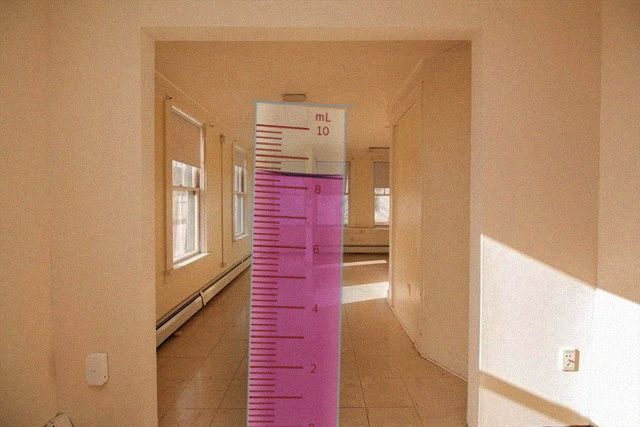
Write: mL 8.4
